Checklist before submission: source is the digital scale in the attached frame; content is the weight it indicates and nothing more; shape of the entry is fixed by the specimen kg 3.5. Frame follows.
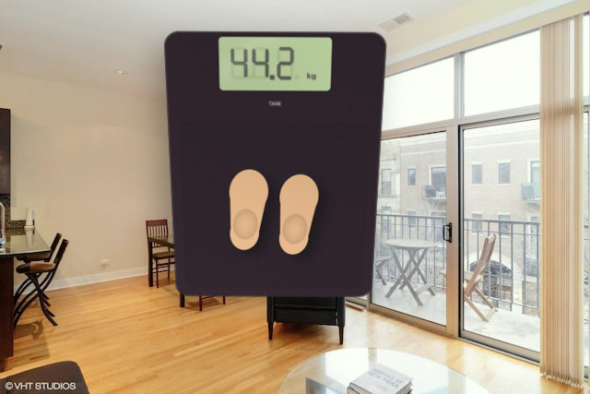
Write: kg 44.2
